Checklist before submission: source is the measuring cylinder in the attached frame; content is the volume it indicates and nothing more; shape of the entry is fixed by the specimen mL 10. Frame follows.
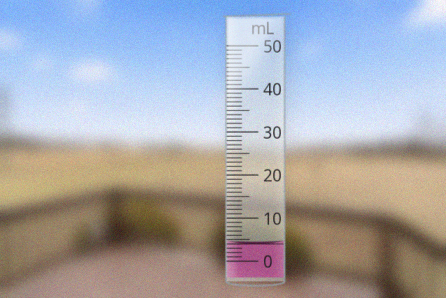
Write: mL 4
